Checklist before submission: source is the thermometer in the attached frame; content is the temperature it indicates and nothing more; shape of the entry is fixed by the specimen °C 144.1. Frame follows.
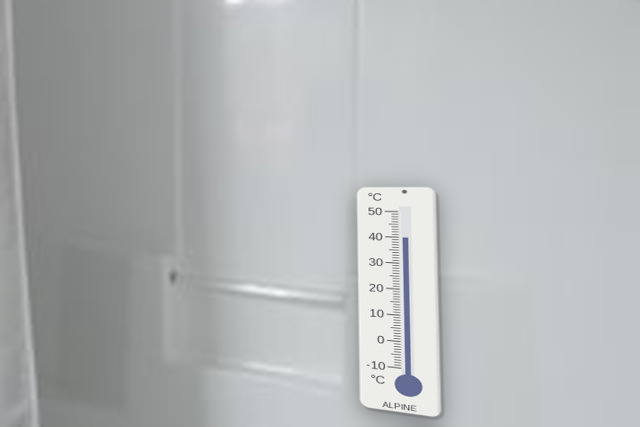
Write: °C 40
